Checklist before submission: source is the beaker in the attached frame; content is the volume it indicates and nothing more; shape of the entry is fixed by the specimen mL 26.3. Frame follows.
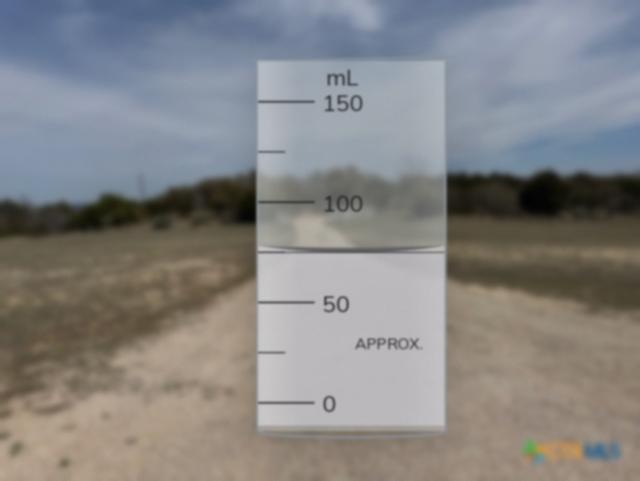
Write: mL 75
